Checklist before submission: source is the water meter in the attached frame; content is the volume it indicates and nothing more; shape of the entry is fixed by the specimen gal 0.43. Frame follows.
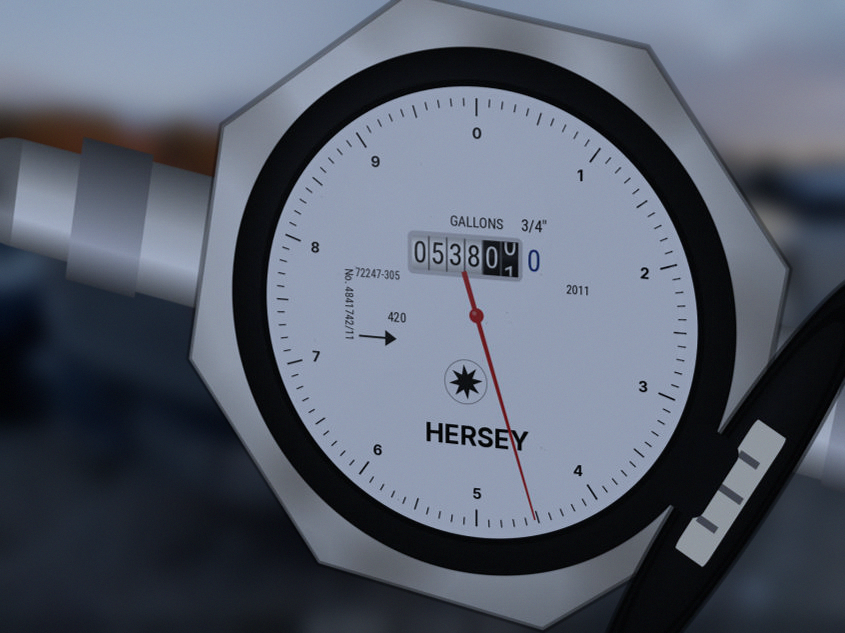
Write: gal 538004.5
